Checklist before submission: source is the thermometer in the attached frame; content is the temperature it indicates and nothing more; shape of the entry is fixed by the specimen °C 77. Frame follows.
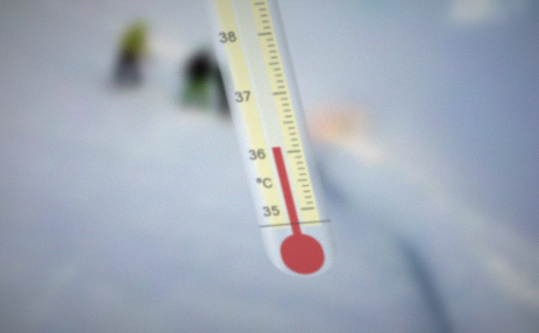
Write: °C 36.1
